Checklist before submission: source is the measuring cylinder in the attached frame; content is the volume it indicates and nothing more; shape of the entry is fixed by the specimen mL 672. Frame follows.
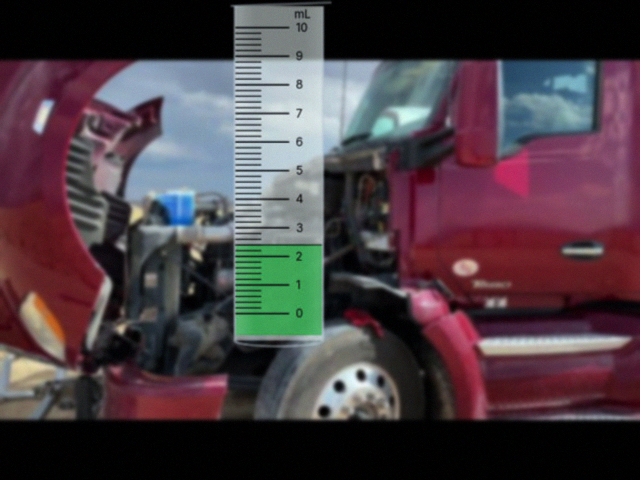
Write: mL 2.4
